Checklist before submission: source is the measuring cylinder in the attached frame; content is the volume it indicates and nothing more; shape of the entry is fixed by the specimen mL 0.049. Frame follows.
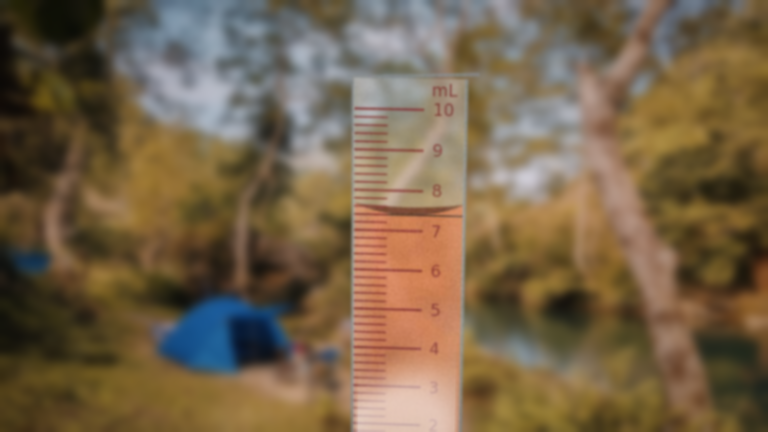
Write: mL 7.4
